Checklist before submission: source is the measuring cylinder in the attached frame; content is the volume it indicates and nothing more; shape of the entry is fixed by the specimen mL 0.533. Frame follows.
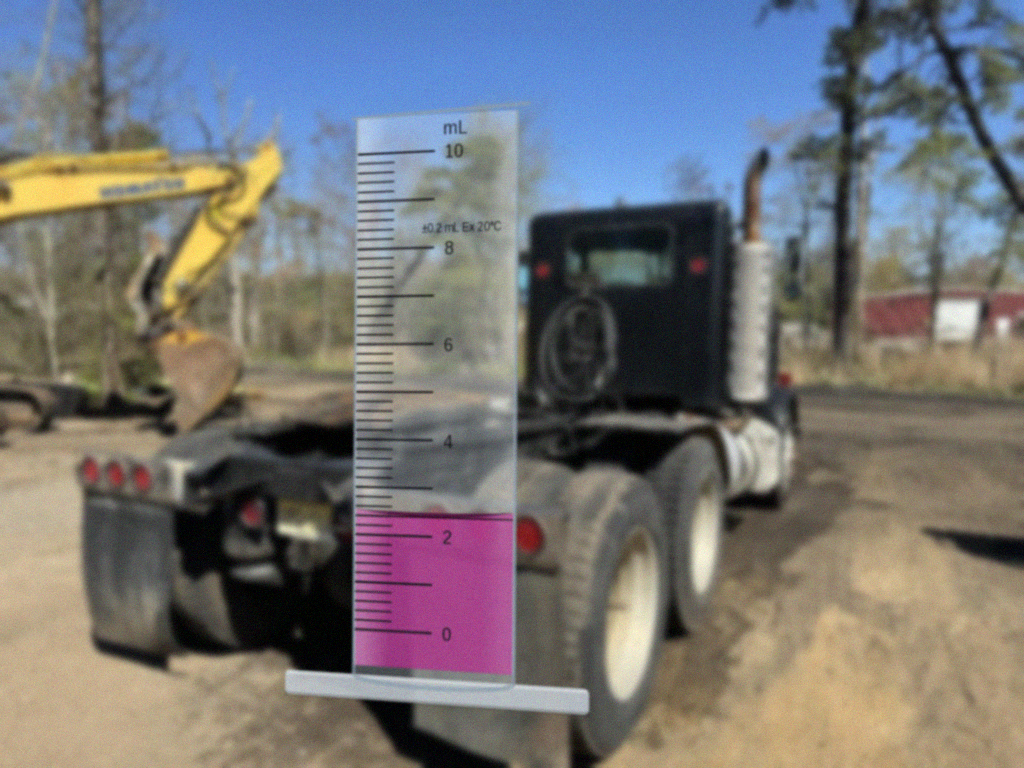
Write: mL 2.4
